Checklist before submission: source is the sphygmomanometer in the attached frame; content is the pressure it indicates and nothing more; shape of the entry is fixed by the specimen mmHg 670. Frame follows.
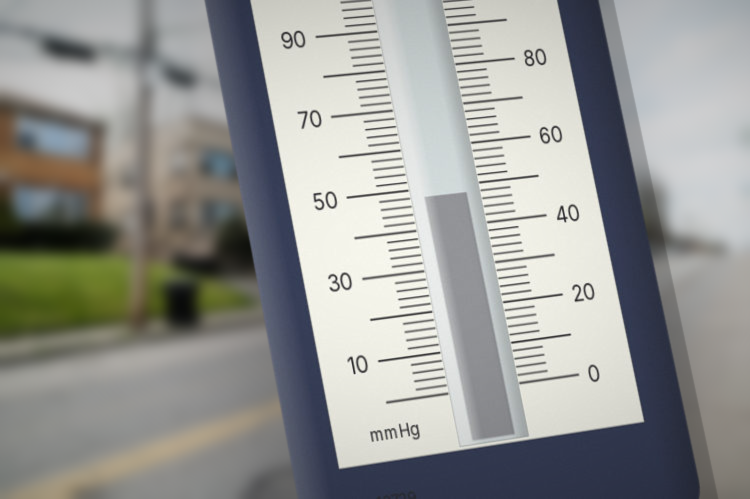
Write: mmHg 48
